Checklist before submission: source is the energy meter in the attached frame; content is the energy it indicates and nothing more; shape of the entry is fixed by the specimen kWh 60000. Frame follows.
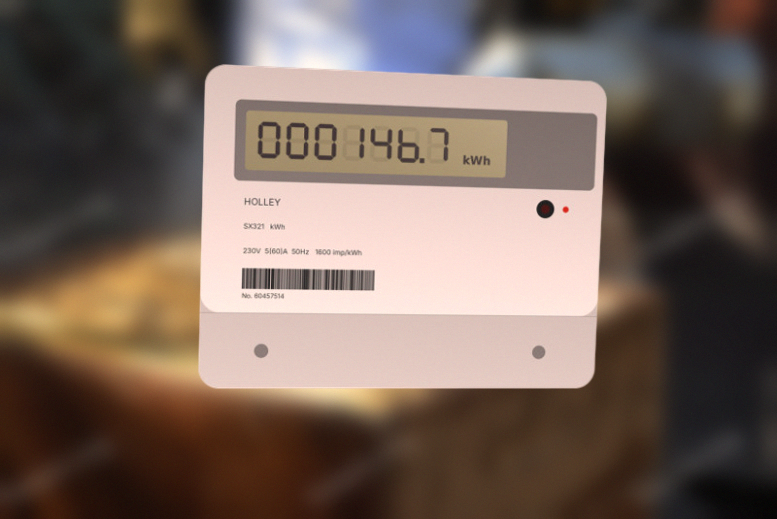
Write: kWh 146.7
